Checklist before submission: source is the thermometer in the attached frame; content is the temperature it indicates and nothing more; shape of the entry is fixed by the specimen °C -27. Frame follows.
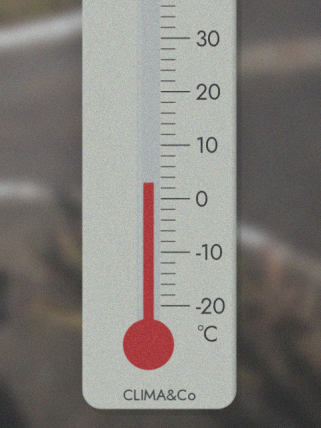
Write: °C 3
